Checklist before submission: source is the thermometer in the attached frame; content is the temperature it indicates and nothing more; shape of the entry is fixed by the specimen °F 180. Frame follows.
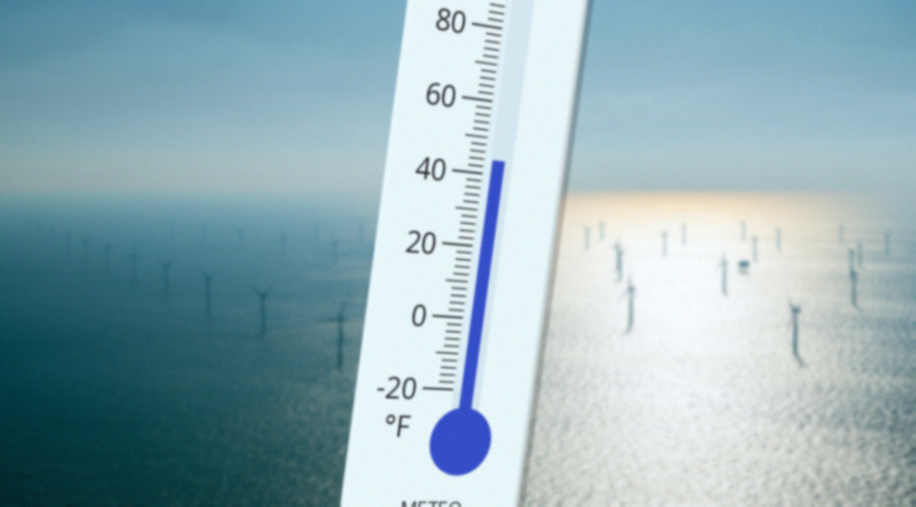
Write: °F 44
